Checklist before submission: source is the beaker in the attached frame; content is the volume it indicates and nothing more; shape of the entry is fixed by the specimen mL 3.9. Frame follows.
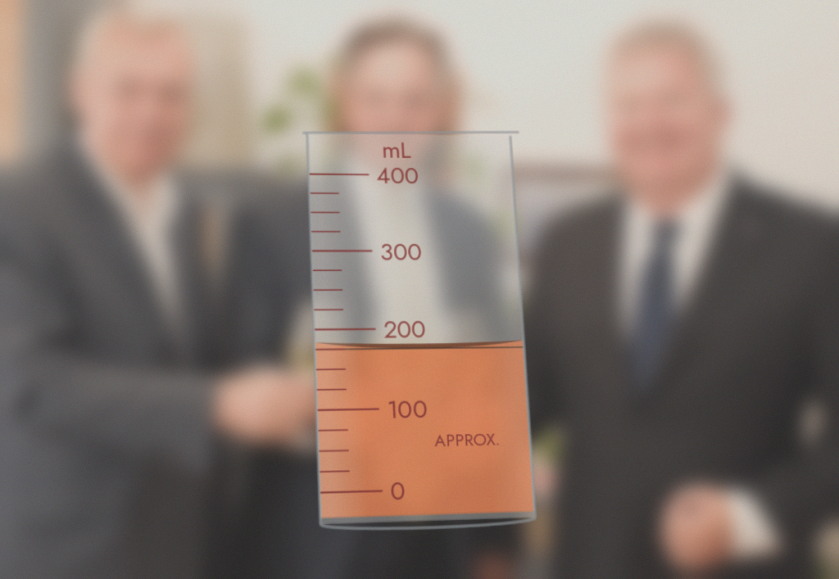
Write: mL 175
